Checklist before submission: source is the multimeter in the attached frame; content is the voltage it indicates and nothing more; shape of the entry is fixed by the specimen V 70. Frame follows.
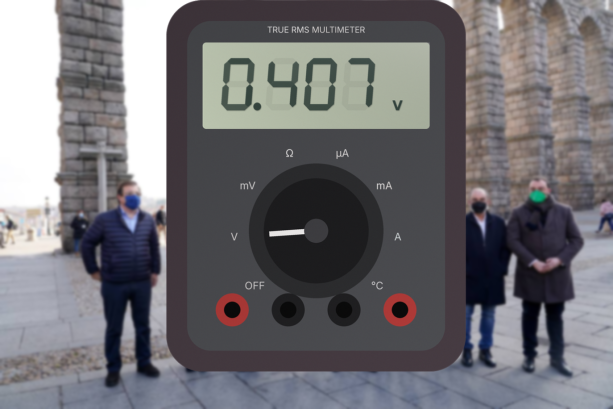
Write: V 0.407
